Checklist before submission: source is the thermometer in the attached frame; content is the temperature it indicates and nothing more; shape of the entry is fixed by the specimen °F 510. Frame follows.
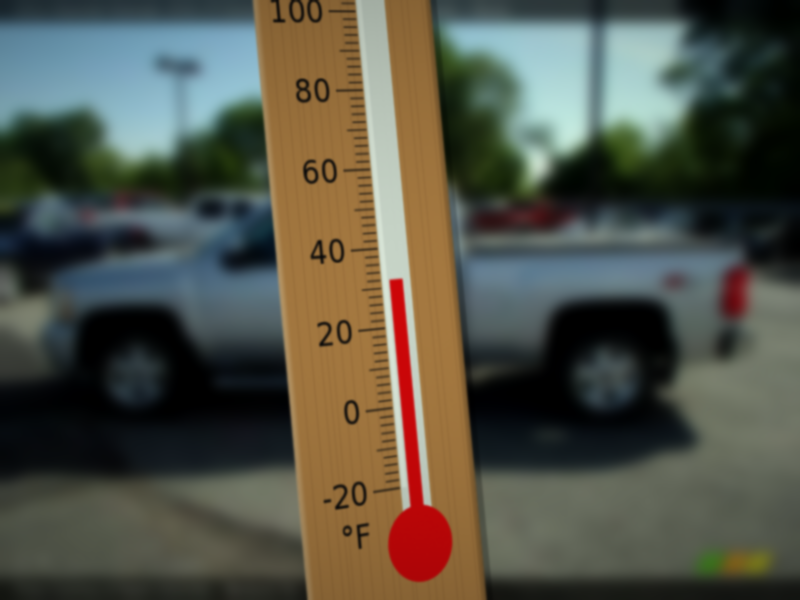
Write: °F 32
